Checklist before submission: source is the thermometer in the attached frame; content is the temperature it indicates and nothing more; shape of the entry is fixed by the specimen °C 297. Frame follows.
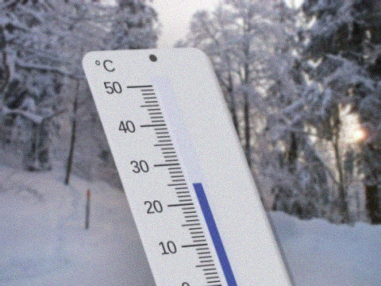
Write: °C 25
